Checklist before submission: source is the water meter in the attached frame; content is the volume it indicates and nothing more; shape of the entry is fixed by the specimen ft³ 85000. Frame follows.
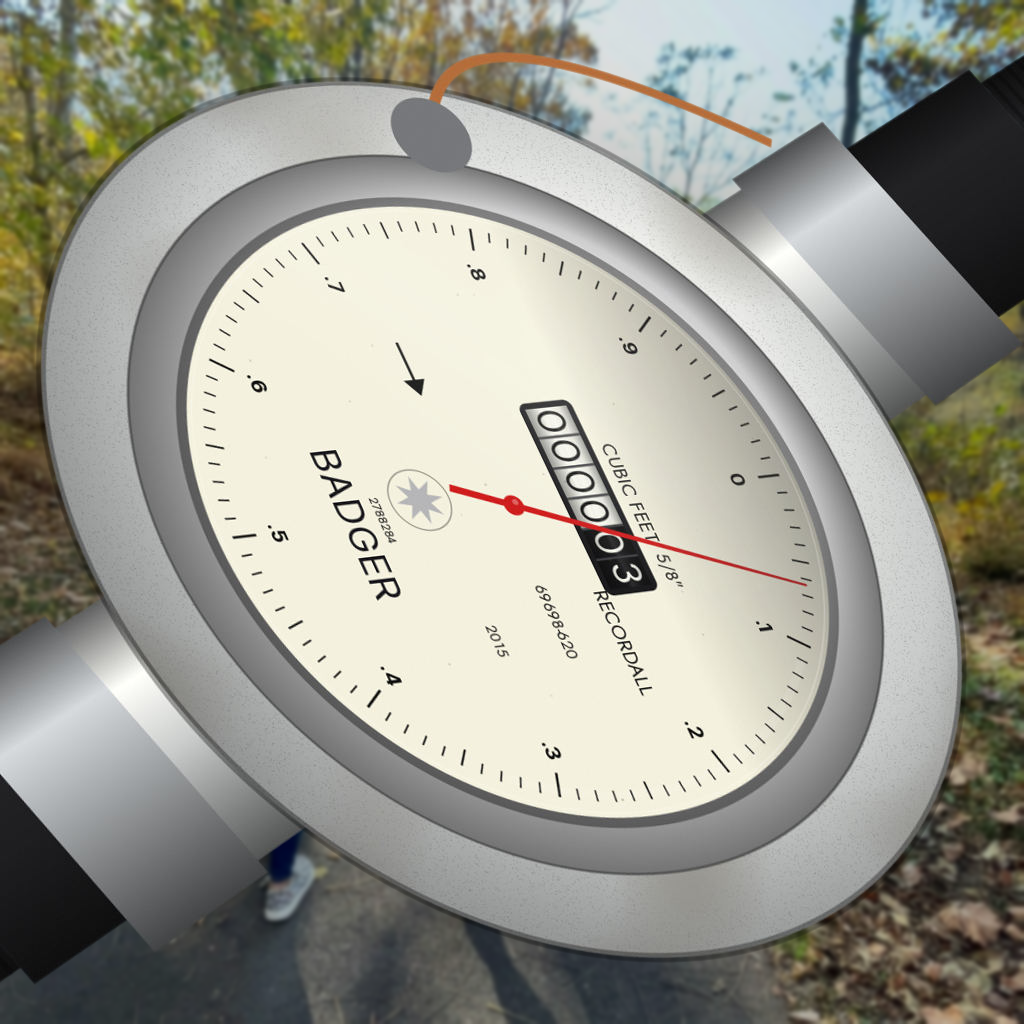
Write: ft³ 3.06
